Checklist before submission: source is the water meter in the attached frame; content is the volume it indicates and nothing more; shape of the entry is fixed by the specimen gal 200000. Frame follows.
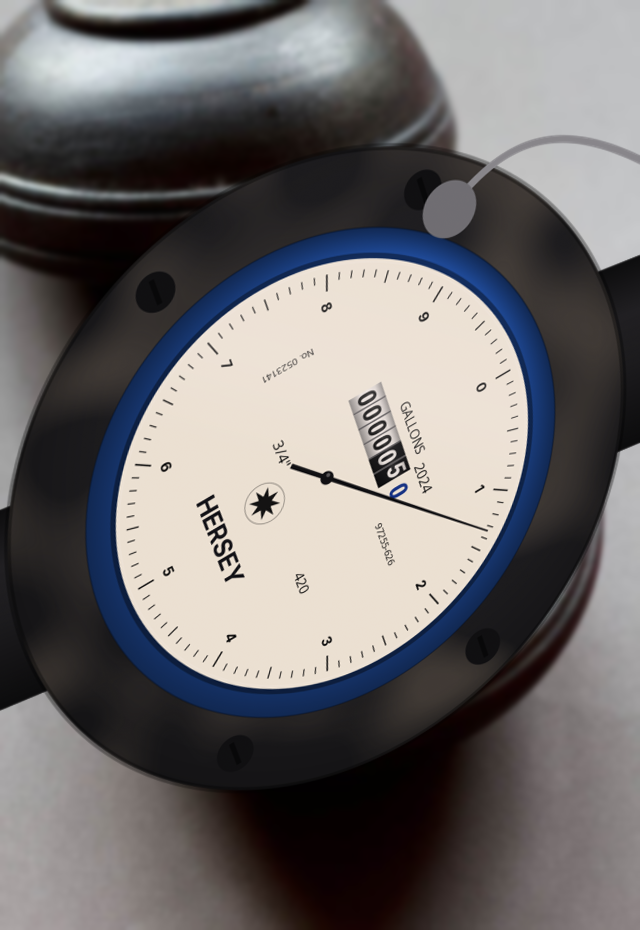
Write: gal 51.3
